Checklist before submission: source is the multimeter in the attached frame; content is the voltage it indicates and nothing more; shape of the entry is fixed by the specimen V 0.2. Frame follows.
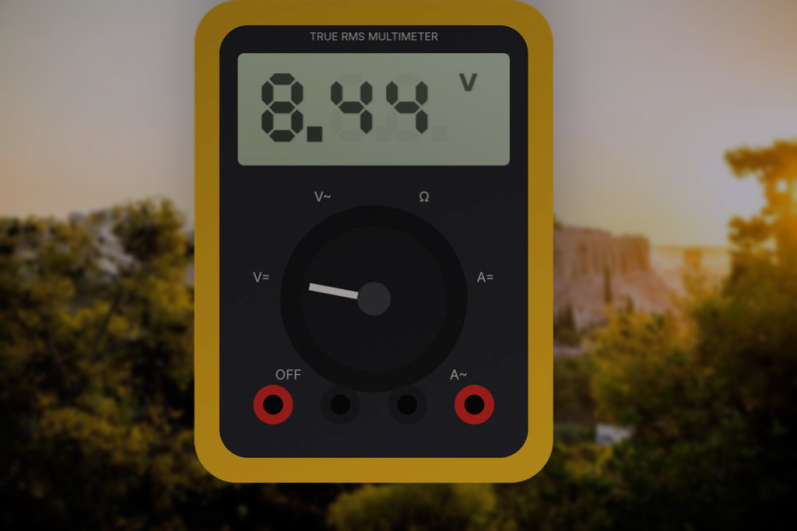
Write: V 8.44
